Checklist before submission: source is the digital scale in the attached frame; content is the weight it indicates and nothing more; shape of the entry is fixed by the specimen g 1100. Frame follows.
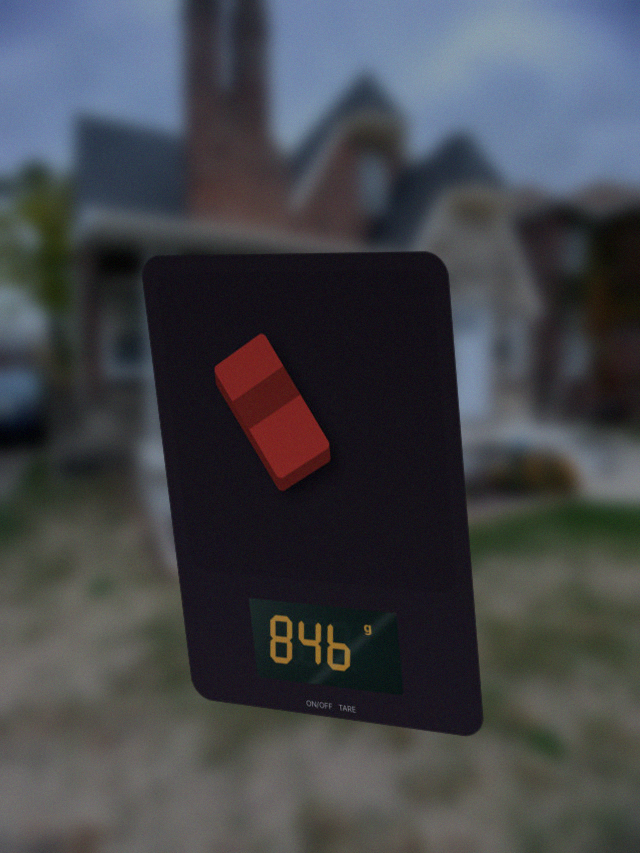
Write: g 846
